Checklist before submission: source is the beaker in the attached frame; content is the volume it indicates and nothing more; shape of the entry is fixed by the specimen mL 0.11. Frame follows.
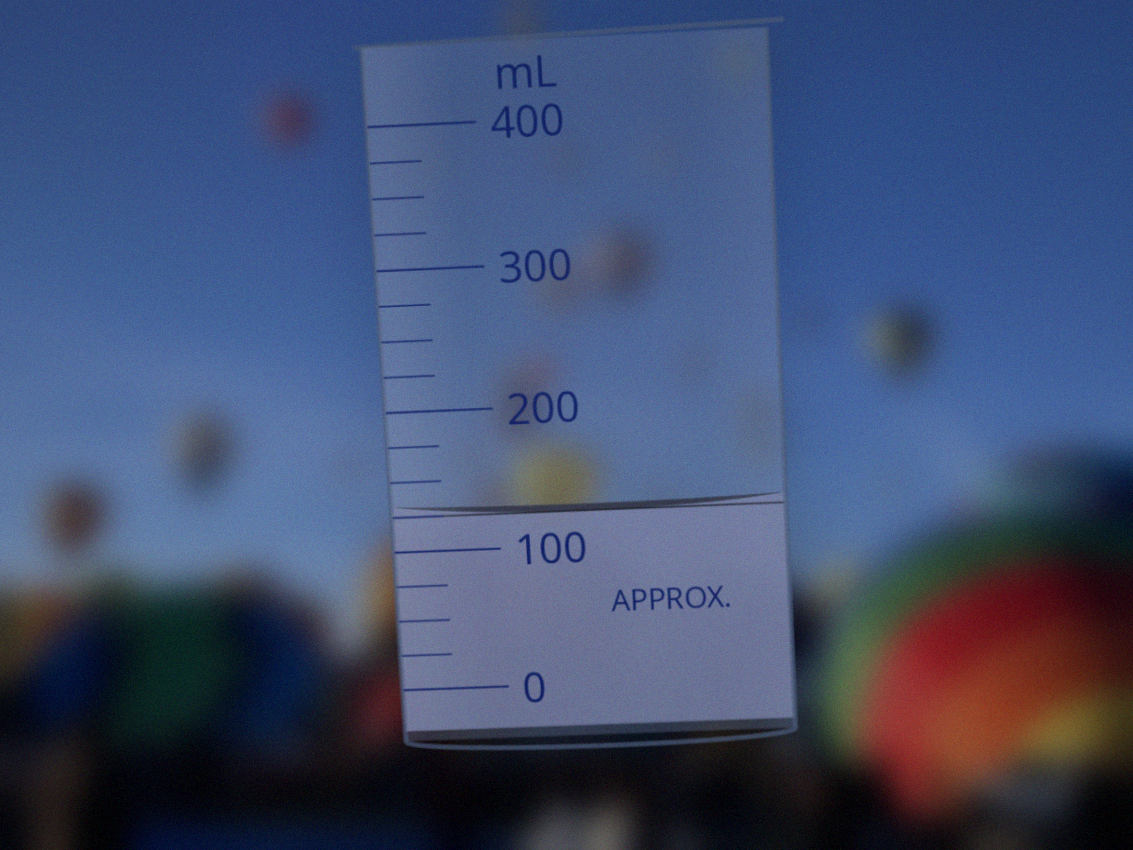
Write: mL 125
